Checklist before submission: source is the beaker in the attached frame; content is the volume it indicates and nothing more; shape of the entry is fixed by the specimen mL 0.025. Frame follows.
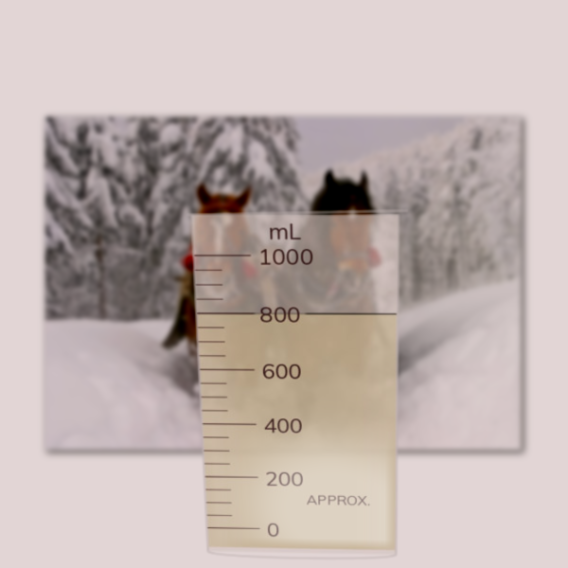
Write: mL 800
